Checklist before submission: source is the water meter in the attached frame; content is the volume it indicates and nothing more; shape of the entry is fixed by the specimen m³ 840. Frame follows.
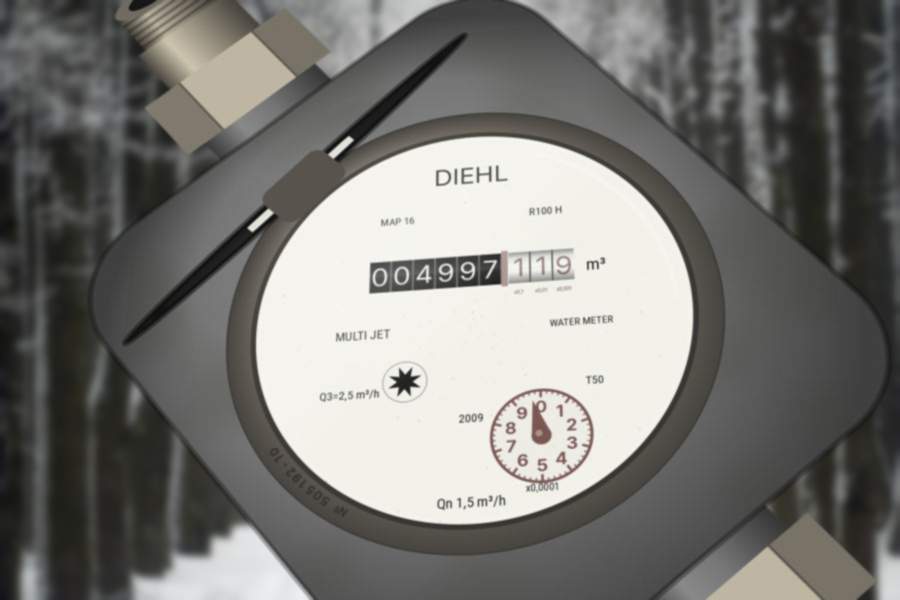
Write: m³ 4997.1189
